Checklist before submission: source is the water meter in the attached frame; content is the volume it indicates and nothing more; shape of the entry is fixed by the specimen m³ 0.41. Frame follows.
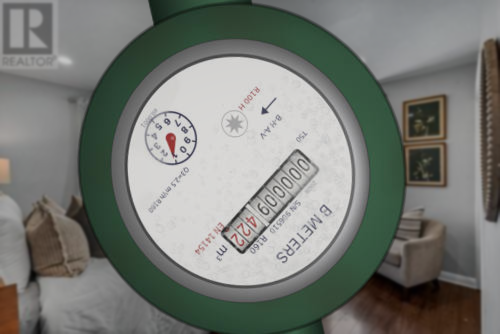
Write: m³ 9.4221
